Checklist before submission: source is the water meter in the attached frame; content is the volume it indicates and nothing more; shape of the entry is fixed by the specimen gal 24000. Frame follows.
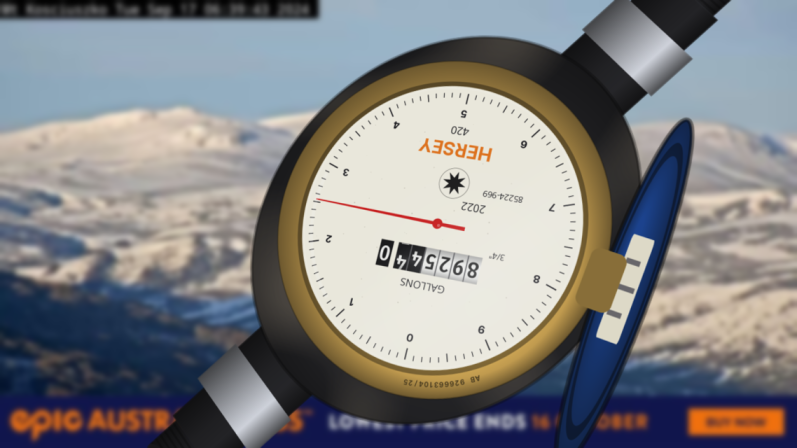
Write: gal 8925442.5
